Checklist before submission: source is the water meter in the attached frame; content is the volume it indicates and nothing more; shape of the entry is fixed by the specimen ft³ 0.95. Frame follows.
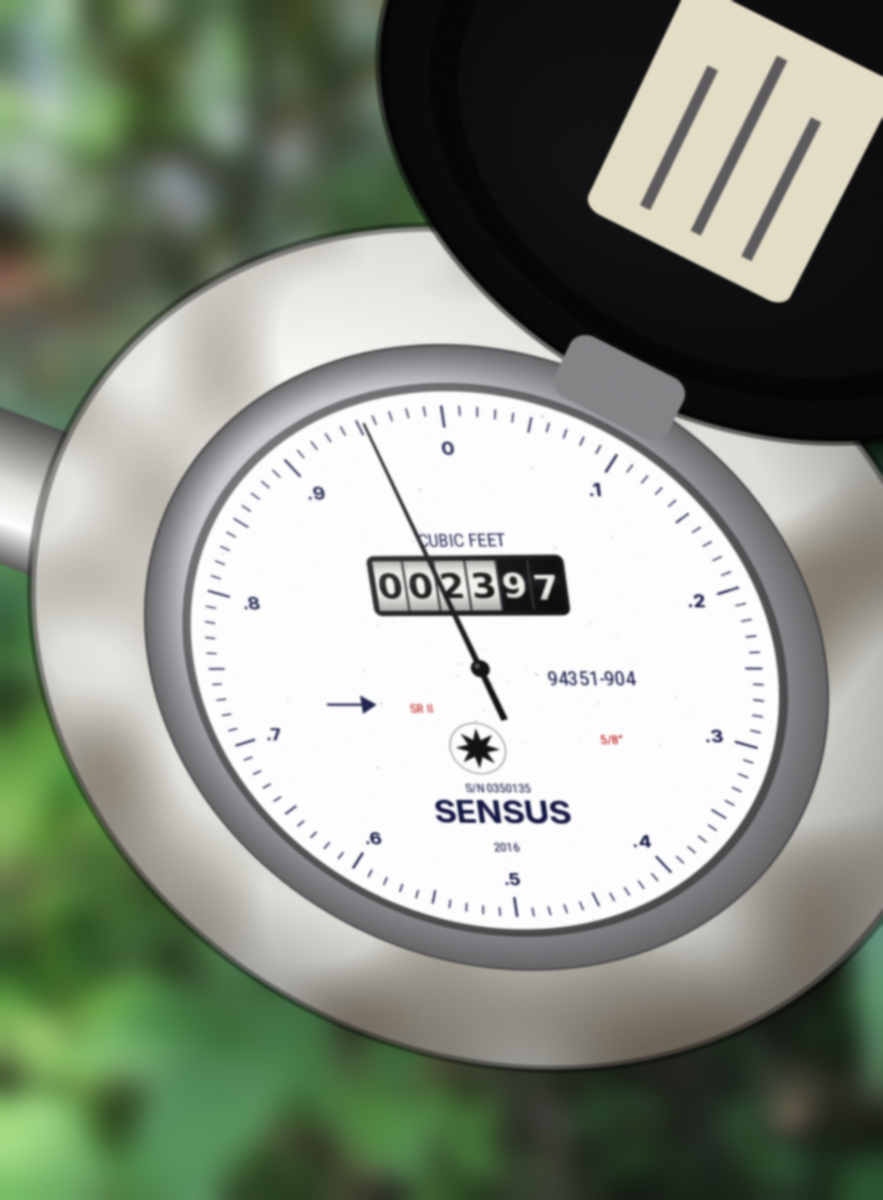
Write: ft³ 2396.95
